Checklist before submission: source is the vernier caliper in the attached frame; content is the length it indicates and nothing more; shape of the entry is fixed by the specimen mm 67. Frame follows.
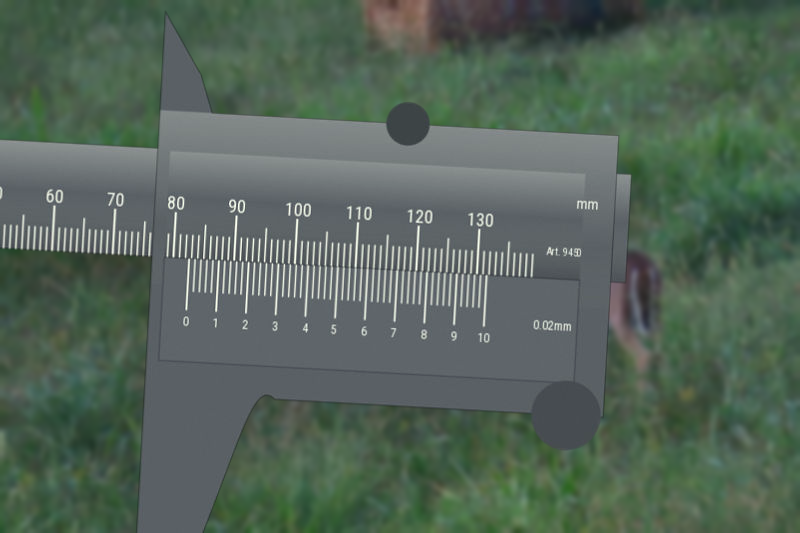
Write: mm 82.6
